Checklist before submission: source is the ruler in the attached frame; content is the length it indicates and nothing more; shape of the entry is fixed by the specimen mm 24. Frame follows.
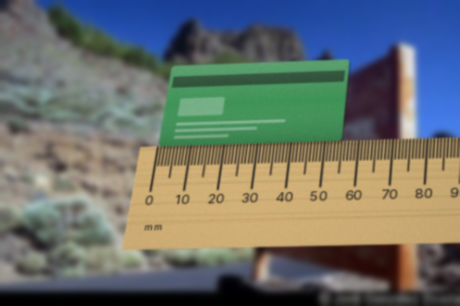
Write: mm 55
